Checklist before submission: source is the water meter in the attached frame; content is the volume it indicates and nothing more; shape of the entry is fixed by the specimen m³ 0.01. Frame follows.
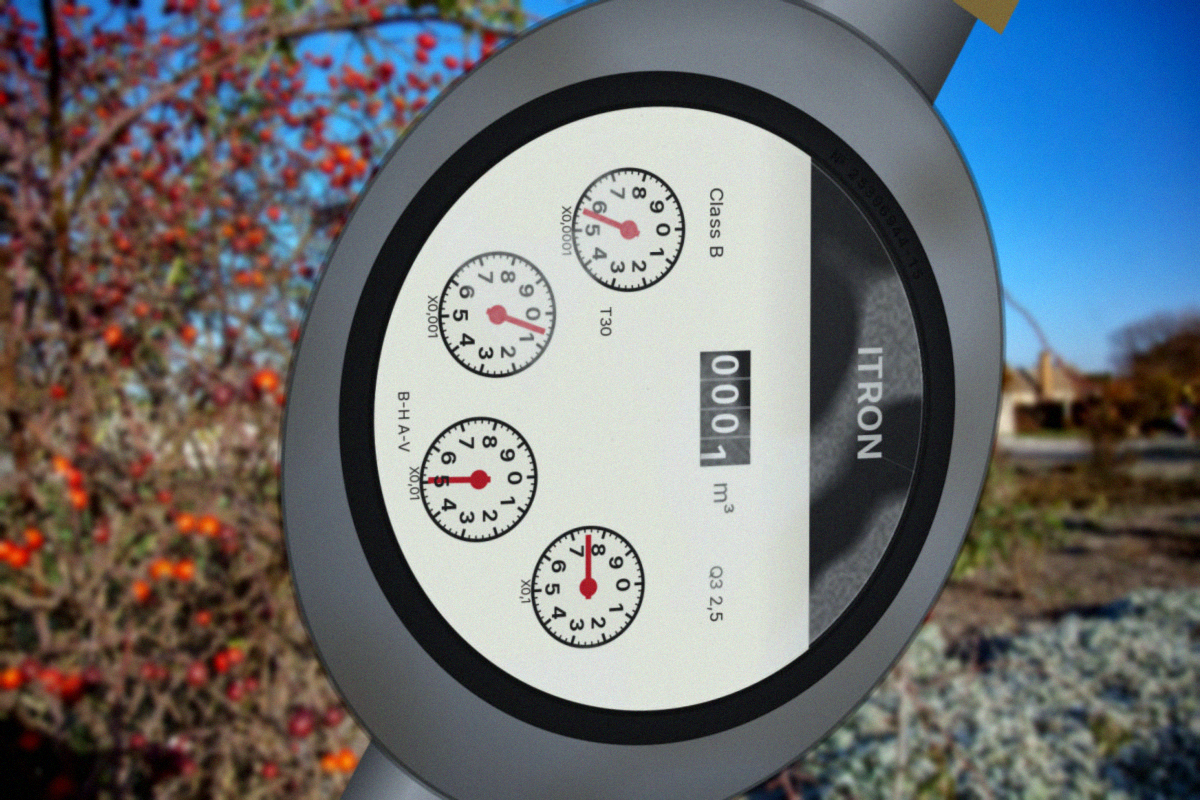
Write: m³ 0.7505
